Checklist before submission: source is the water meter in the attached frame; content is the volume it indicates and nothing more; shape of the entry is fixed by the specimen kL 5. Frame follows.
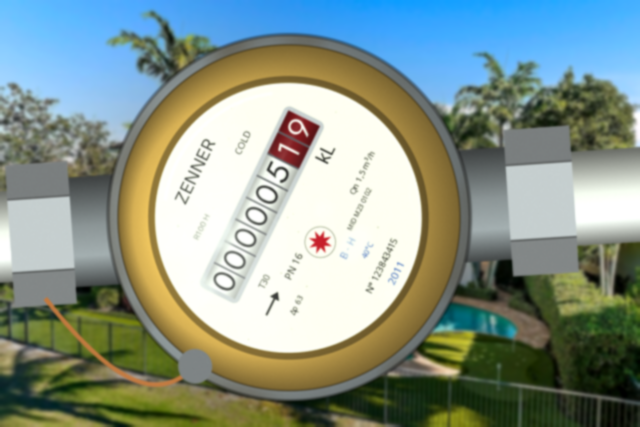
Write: kL 5.19
